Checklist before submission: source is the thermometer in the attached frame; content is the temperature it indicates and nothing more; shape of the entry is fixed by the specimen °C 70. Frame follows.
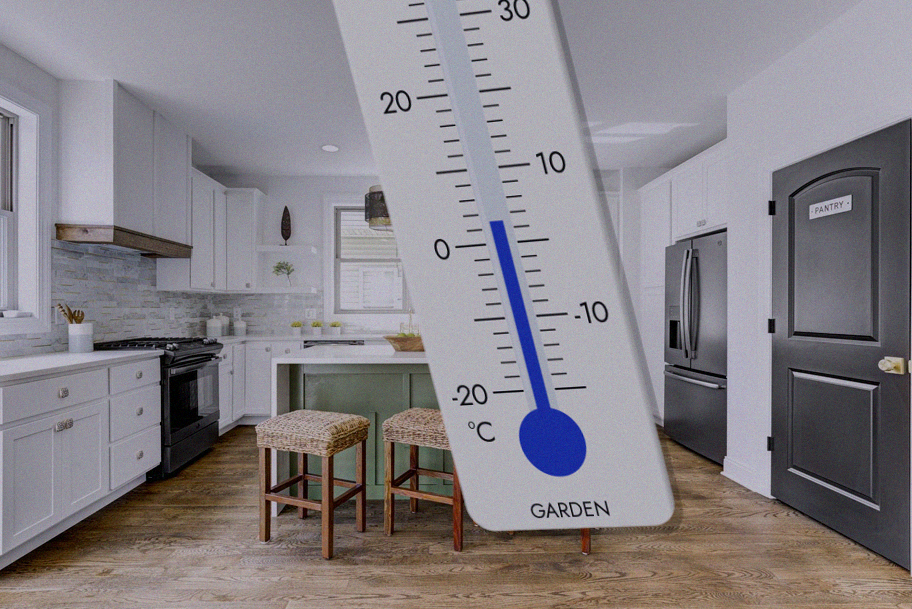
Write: °C 3
